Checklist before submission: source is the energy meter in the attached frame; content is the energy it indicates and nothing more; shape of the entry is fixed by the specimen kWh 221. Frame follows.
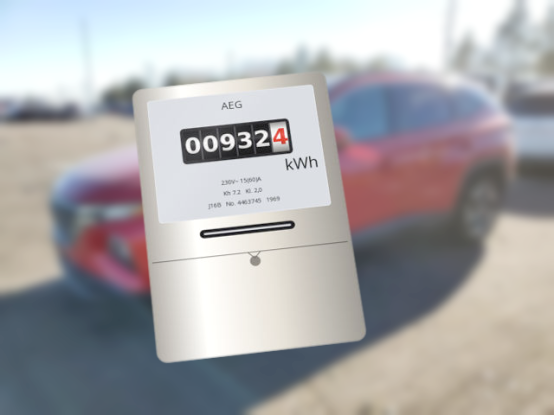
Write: kWh 932.4
